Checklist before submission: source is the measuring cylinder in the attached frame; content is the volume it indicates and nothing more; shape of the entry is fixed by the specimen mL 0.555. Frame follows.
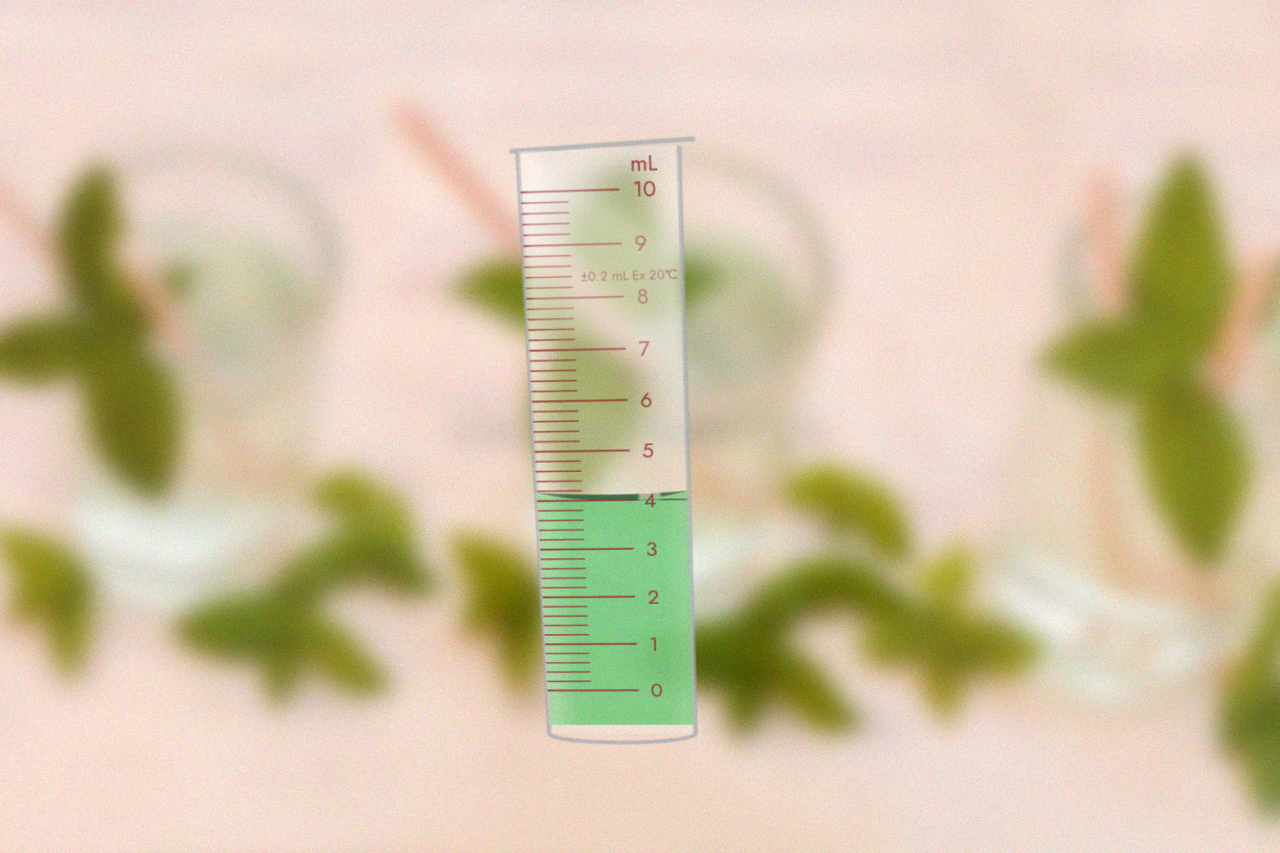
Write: mL 4
